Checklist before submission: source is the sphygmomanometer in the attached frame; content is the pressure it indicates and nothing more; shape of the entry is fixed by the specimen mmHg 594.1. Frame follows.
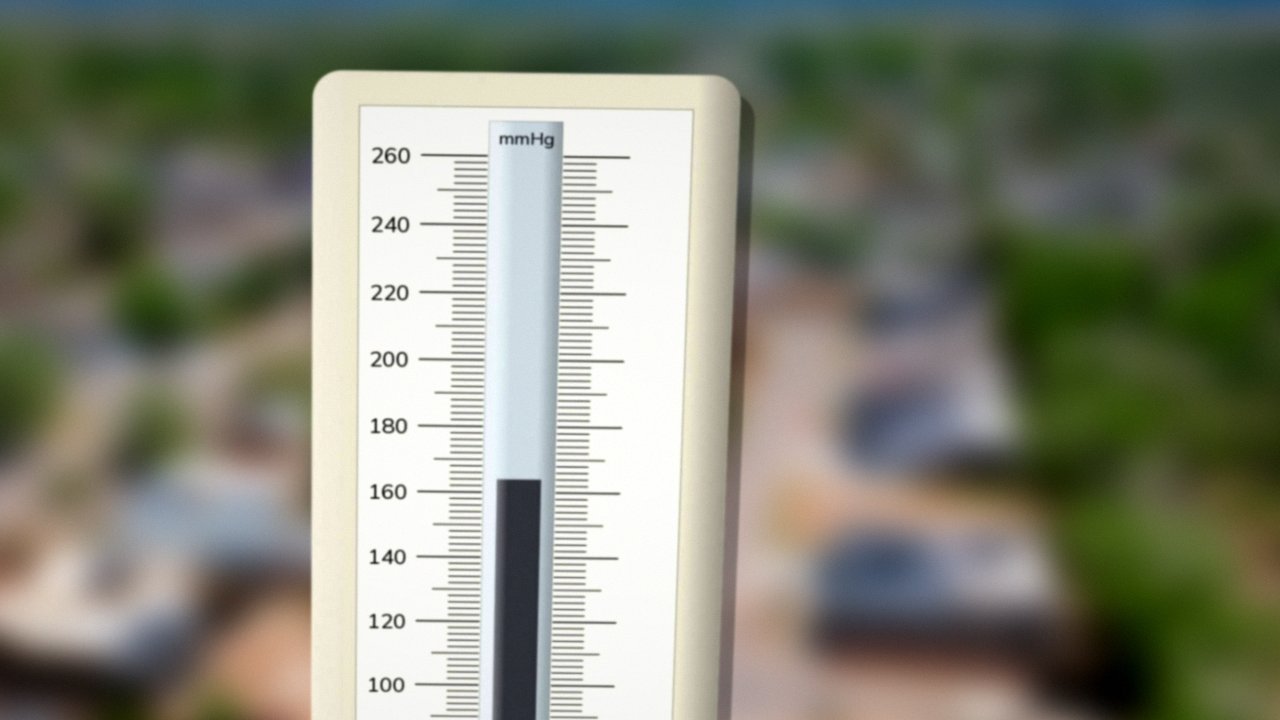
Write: mmHg 164
